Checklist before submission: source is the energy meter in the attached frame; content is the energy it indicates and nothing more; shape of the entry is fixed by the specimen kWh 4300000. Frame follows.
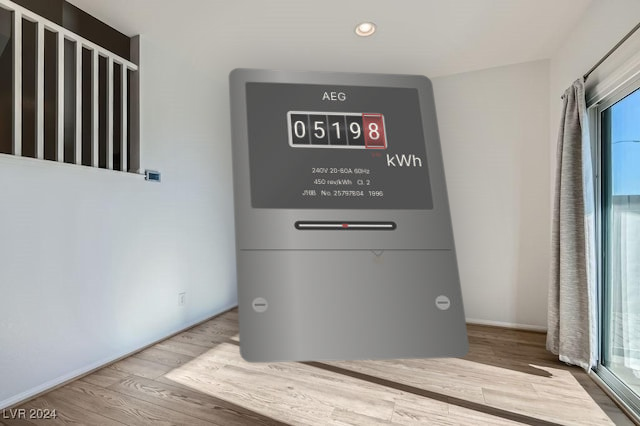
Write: kWh 519.8
